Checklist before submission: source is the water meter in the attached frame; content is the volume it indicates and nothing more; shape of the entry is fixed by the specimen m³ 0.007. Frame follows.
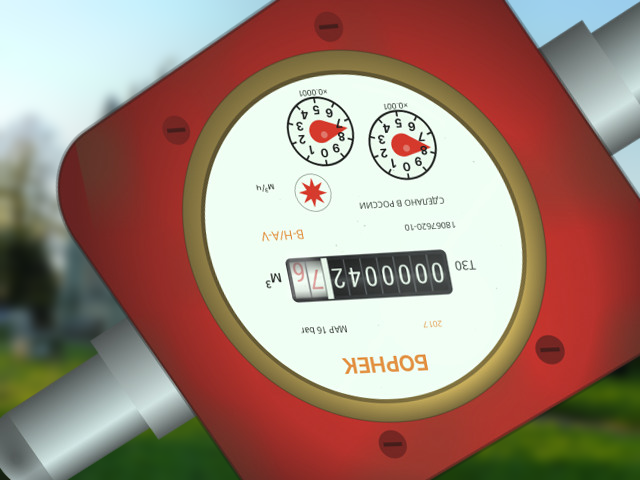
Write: m³ 42.7577
